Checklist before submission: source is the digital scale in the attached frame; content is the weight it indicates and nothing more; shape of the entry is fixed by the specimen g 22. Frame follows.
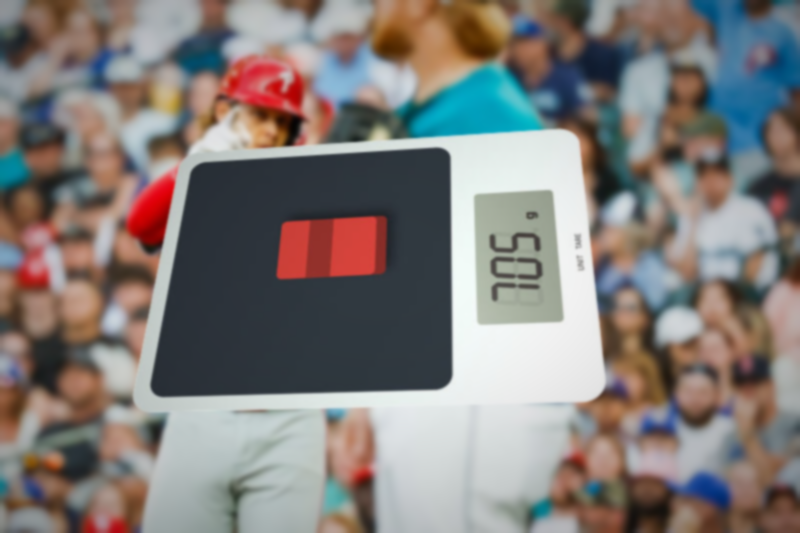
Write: g 705
